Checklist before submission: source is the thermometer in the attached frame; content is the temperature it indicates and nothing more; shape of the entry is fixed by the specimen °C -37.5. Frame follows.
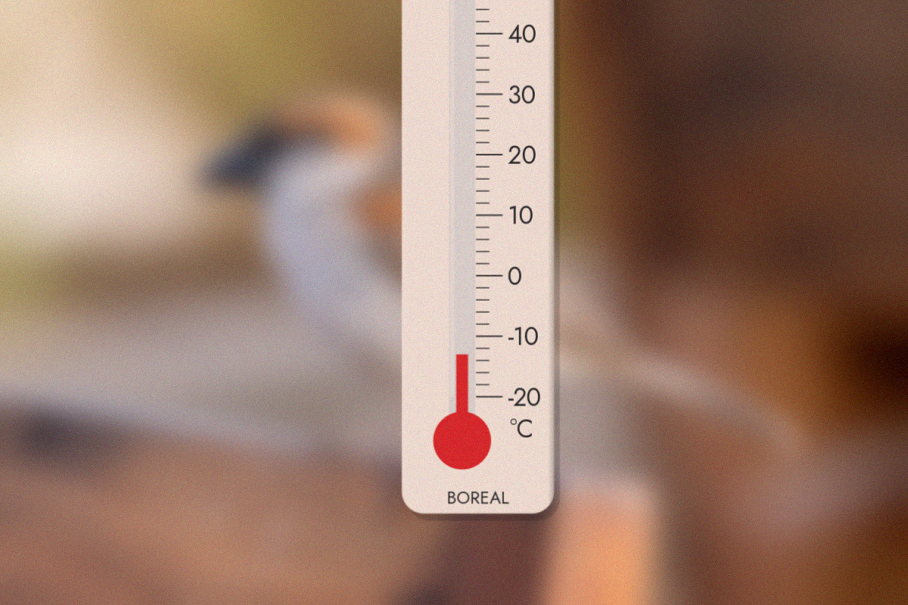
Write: °C -13
